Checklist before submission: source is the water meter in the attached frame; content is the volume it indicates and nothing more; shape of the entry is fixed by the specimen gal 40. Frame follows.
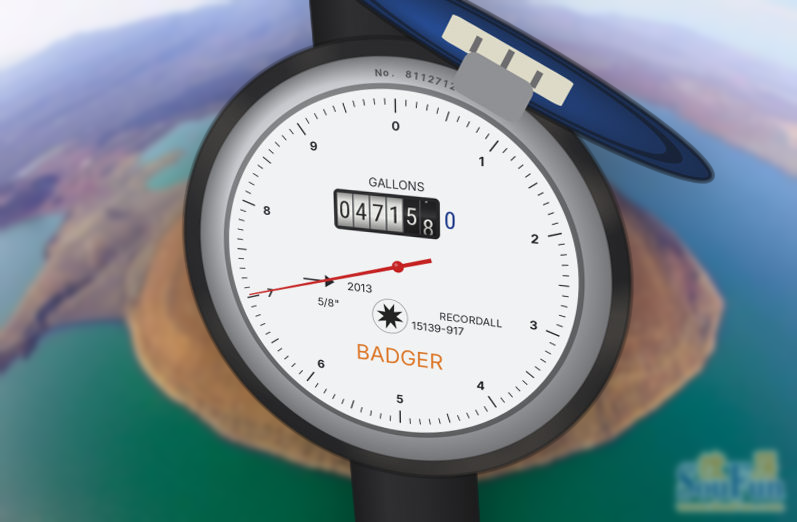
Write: gal 471577.0
